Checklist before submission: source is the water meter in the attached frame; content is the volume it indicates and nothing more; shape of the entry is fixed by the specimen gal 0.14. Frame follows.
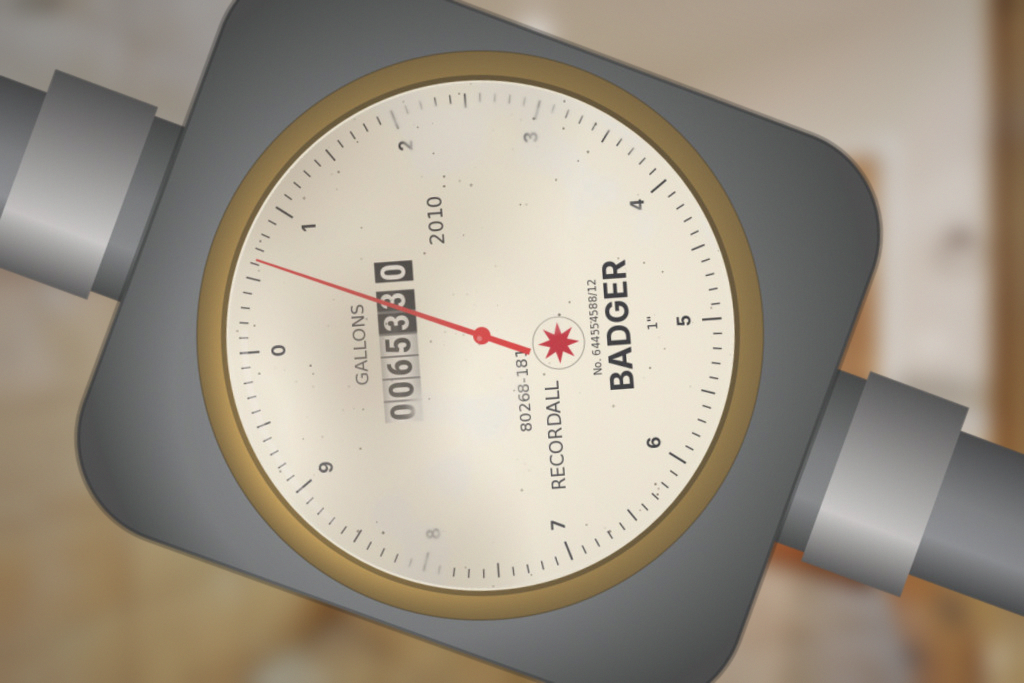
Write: gal 65330.6
